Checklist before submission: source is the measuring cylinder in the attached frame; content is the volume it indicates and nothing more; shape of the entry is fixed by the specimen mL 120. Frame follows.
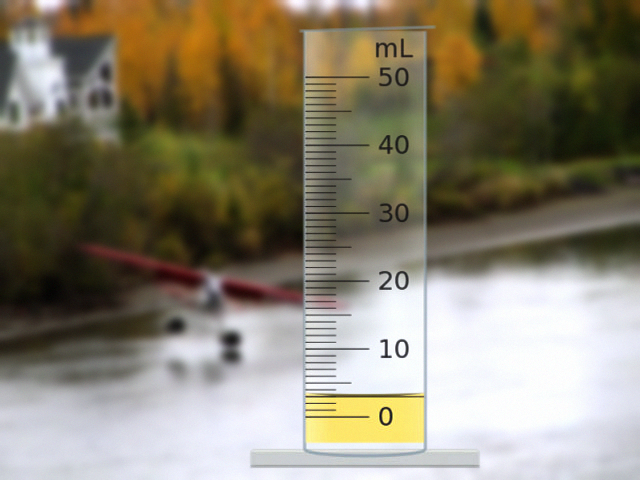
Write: mL 3
